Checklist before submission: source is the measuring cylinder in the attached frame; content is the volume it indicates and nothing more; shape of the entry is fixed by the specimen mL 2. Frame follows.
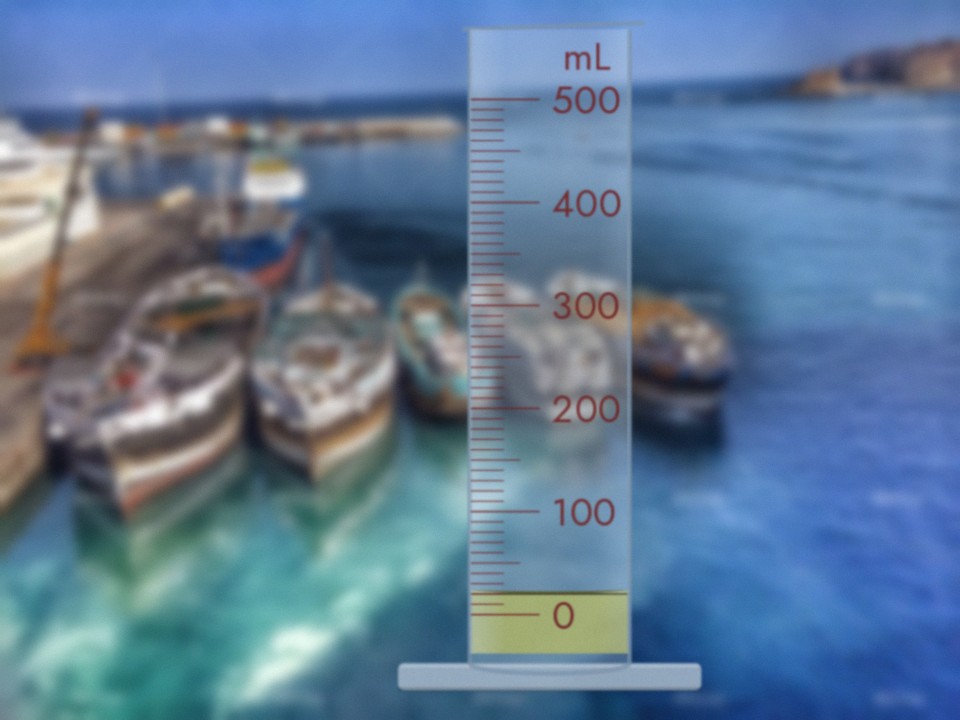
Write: mL 20
